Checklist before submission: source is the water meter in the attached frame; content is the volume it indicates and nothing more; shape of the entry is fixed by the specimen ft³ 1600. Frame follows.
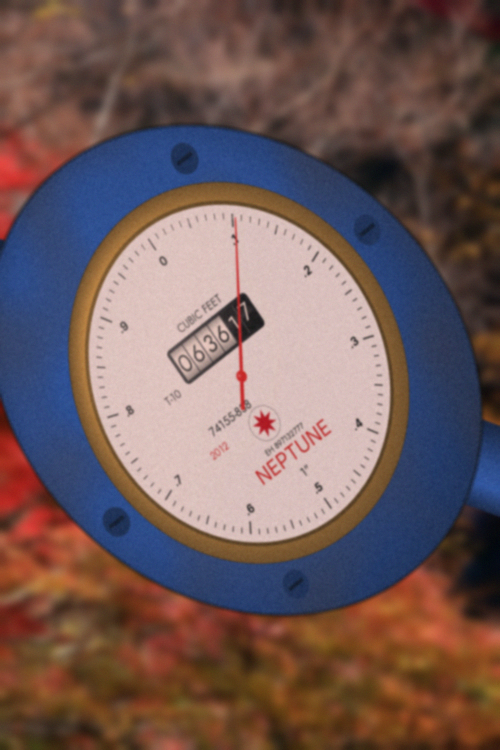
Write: ft³ 63617.10
